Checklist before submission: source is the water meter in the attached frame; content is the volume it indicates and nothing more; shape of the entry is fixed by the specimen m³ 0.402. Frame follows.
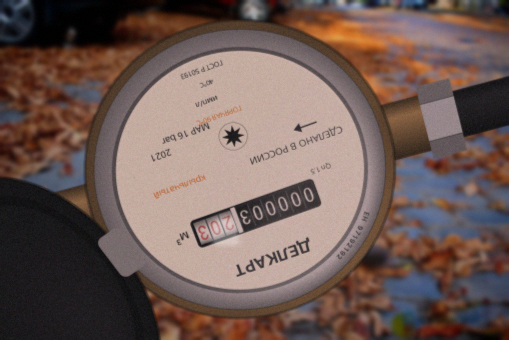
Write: m³ 3.203
